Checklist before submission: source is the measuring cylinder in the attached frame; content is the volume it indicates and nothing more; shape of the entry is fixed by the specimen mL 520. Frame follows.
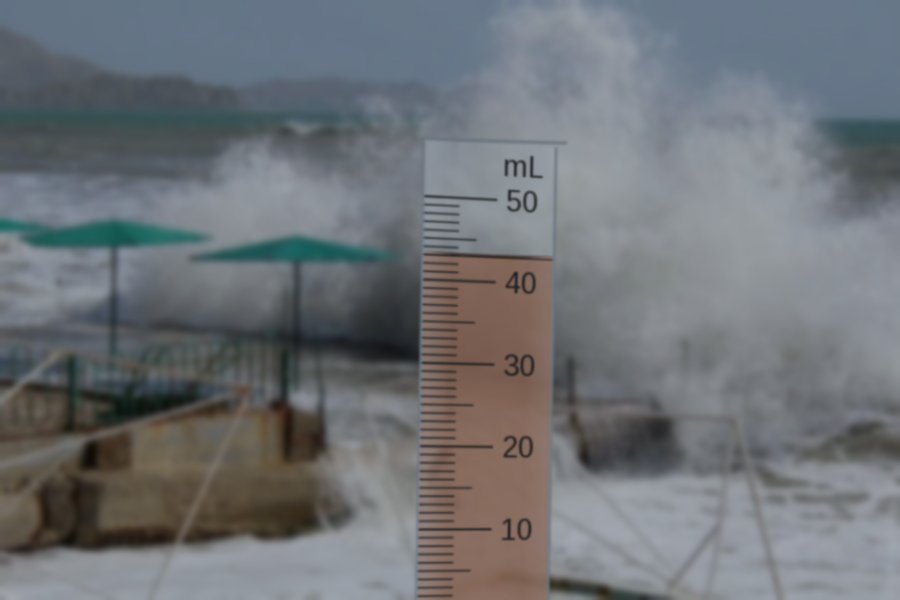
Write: mL 43
